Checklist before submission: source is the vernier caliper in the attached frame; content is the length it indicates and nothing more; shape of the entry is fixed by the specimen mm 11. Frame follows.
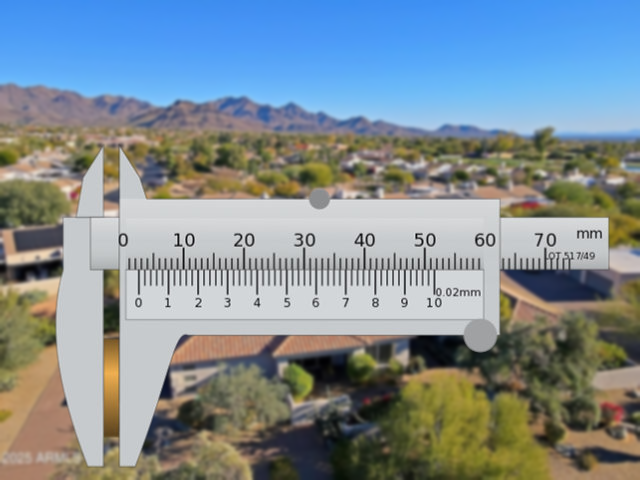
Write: mm 2.6
